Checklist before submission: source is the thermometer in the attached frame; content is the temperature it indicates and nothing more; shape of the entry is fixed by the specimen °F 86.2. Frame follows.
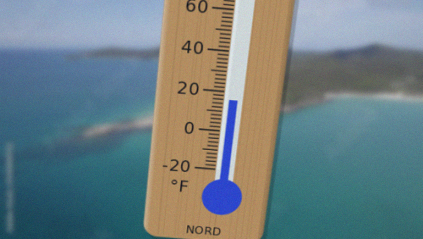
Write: °F 16
